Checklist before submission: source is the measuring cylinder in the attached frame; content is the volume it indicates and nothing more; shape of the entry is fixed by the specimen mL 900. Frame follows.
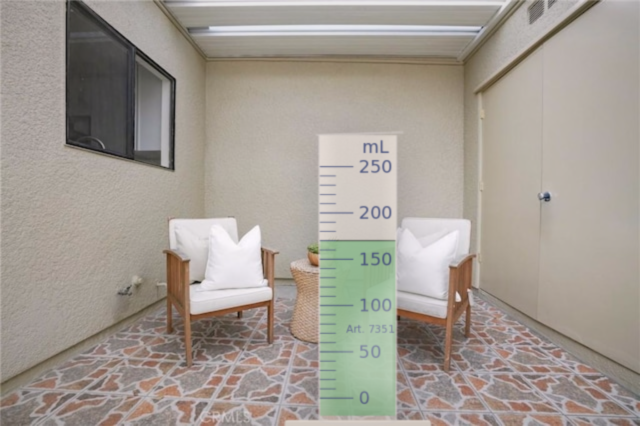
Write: mL 170
